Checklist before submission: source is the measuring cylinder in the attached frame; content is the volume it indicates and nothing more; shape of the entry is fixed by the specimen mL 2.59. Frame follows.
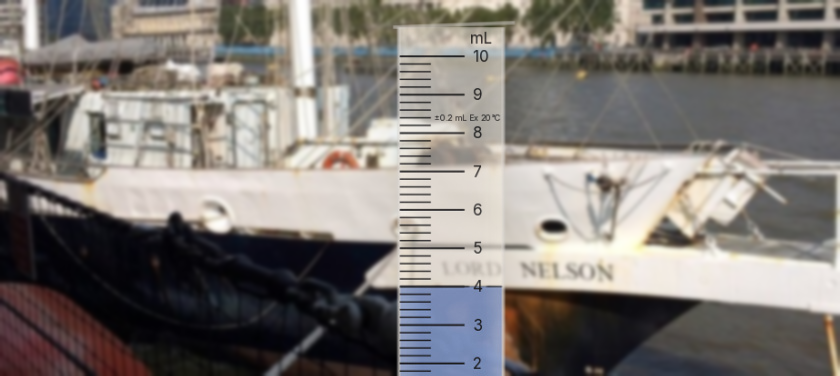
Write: mL 4
